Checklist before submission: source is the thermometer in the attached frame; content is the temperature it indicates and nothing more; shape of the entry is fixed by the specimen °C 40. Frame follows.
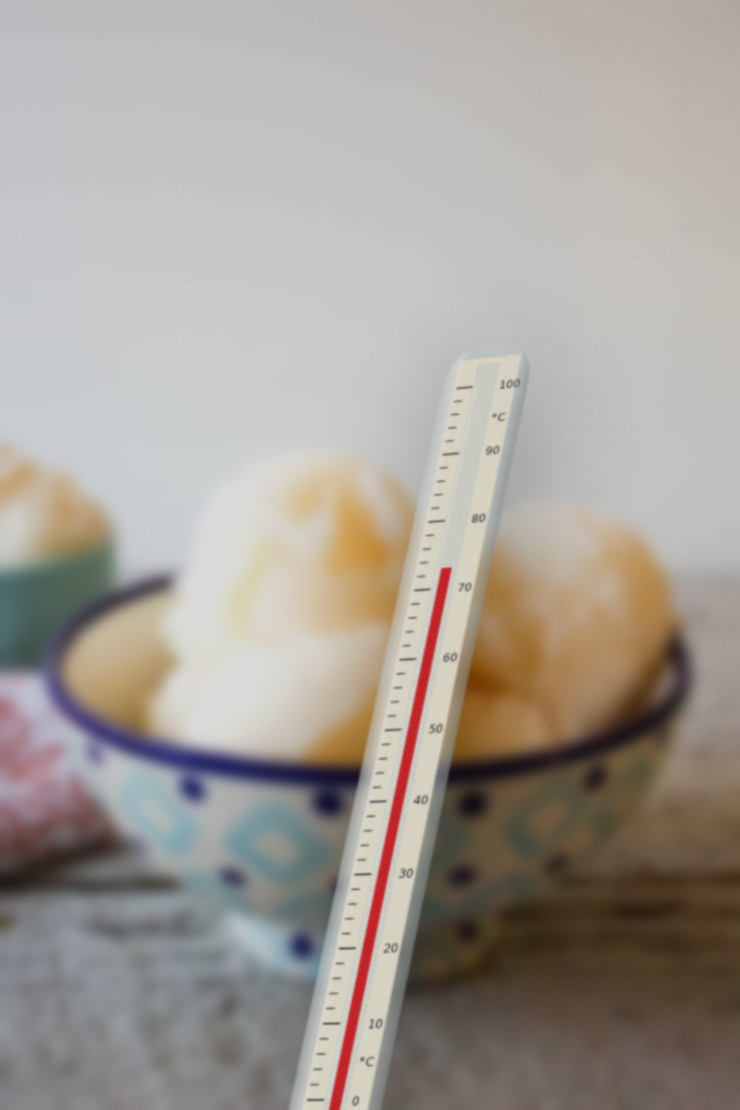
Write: °C 73
